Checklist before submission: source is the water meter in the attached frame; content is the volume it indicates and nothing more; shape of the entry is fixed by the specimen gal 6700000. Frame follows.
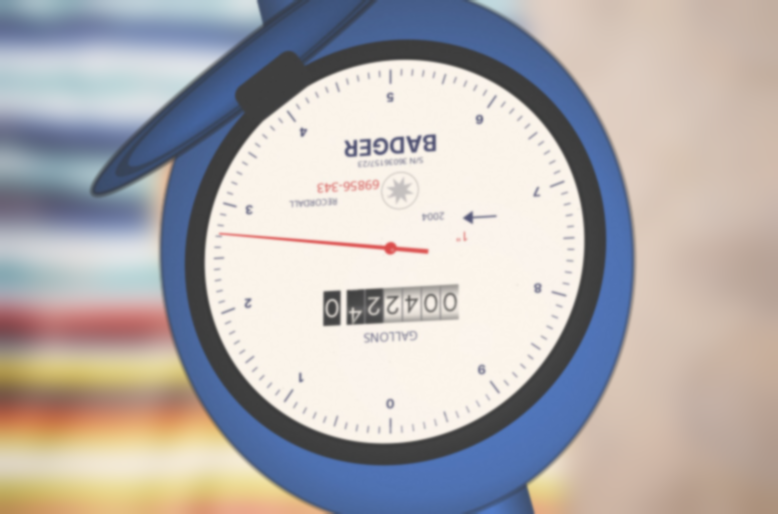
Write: gal 42242.7
